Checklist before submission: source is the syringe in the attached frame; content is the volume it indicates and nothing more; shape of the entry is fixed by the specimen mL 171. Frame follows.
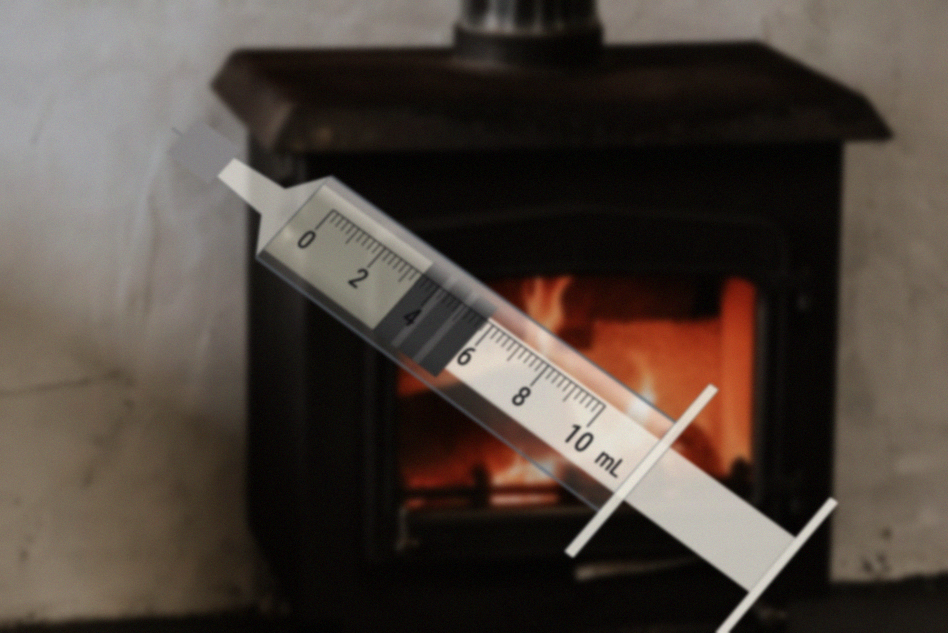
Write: mL 3.4
